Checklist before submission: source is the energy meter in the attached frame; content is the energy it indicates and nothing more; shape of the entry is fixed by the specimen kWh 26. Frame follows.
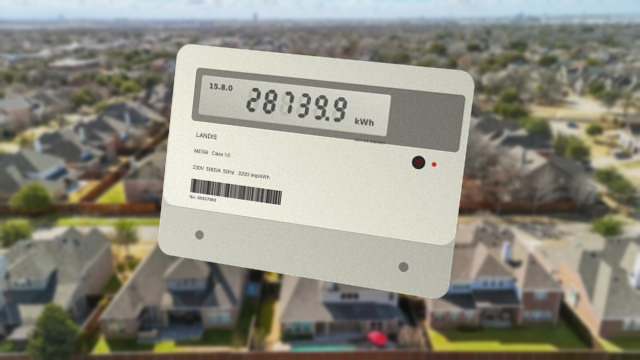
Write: kWh 28739.9
